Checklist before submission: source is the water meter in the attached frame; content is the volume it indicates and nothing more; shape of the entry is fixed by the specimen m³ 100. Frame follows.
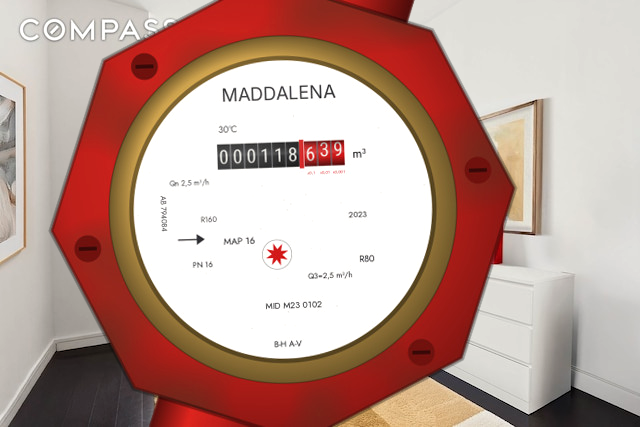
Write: m³ 118.639
